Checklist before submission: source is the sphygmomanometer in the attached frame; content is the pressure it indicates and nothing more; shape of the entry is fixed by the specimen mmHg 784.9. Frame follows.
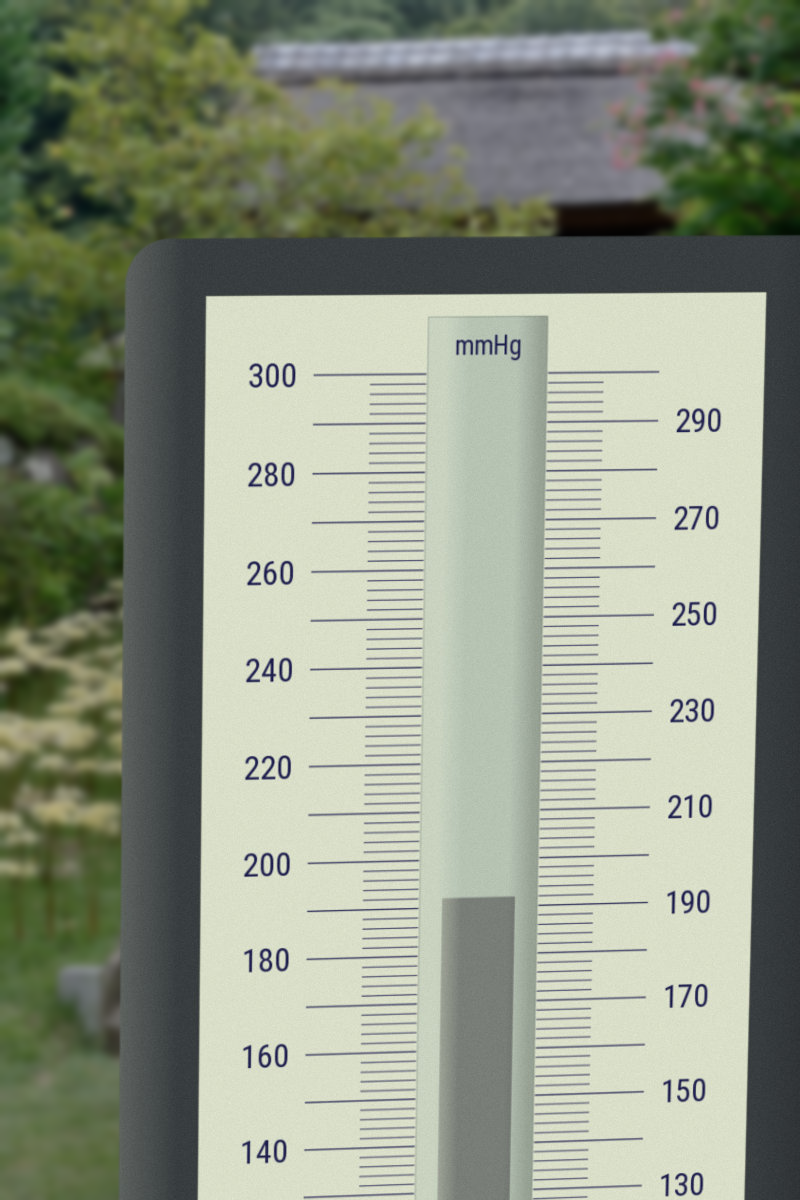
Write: mmHg 192
